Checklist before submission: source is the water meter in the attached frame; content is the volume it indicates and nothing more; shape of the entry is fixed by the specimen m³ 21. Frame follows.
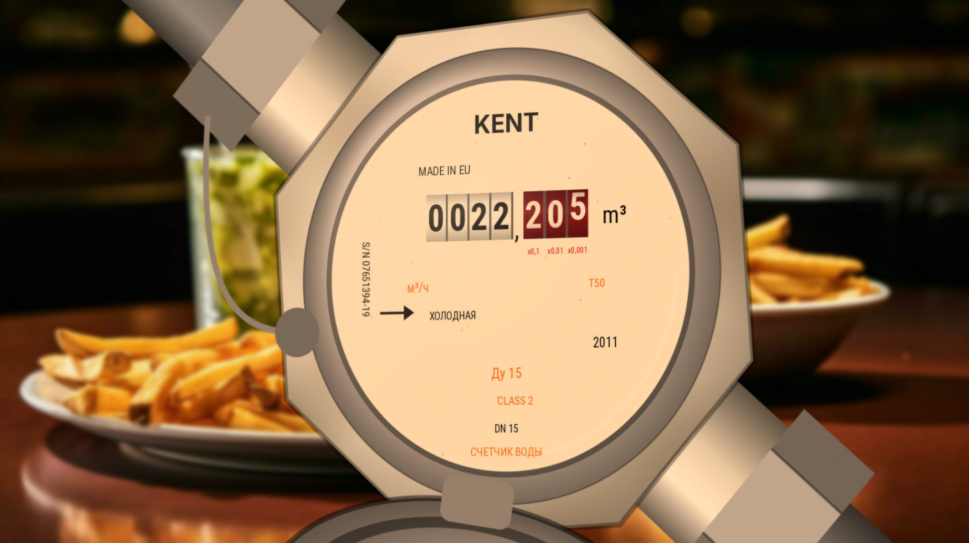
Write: m³ 22.205
